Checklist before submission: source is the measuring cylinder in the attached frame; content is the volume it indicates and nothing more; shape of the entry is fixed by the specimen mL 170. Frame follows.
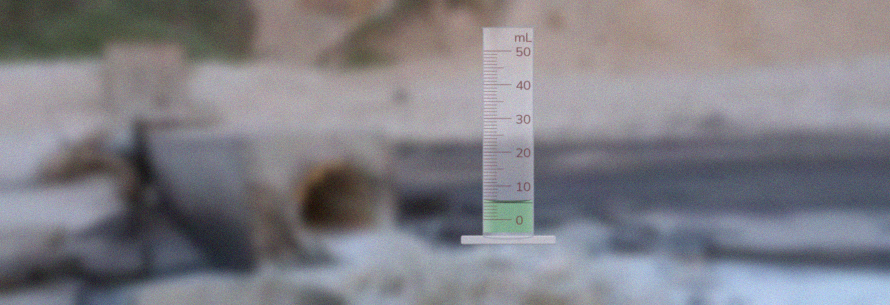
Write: mL 5
